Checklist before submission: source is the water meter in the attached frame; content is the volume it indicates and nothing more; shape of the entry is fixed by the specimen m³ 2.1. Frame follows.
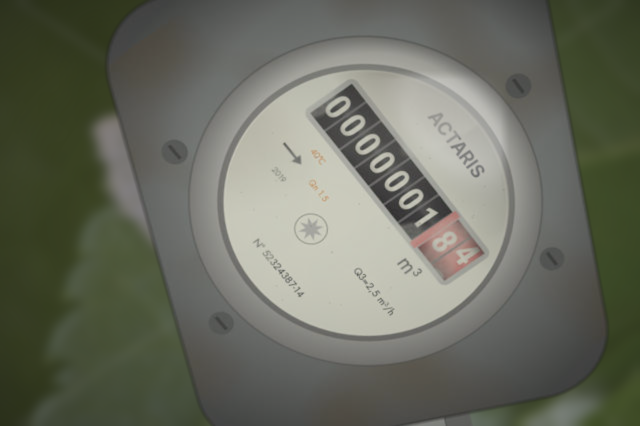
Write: m³ 1.84
